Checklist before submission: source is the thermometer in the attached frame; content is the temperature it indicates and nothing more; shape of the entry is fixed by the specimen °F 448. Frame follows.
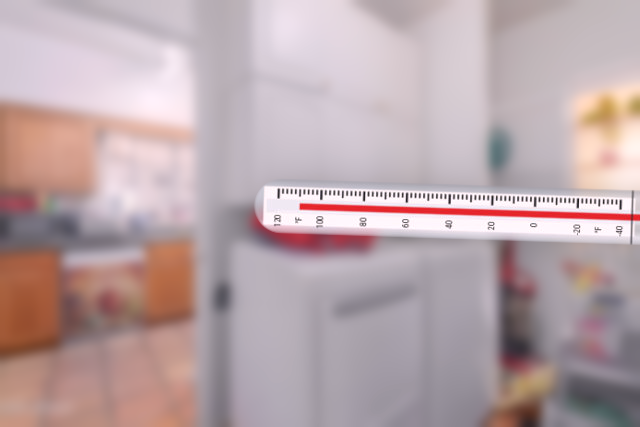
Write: °F 110
